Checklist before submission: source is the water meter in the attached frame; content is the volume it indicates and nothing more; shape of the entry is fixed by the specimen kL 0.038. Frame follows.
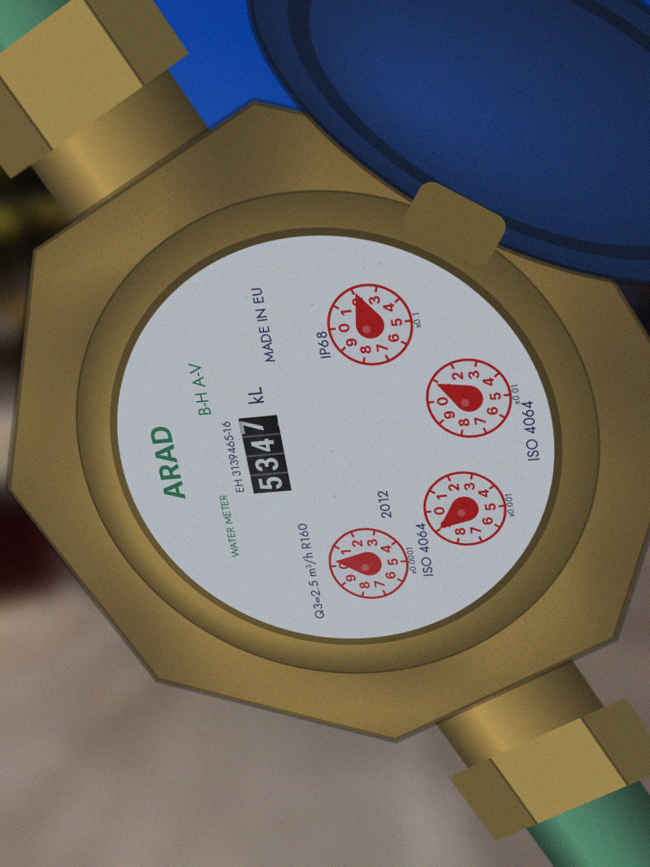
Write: kL 5347.2090
